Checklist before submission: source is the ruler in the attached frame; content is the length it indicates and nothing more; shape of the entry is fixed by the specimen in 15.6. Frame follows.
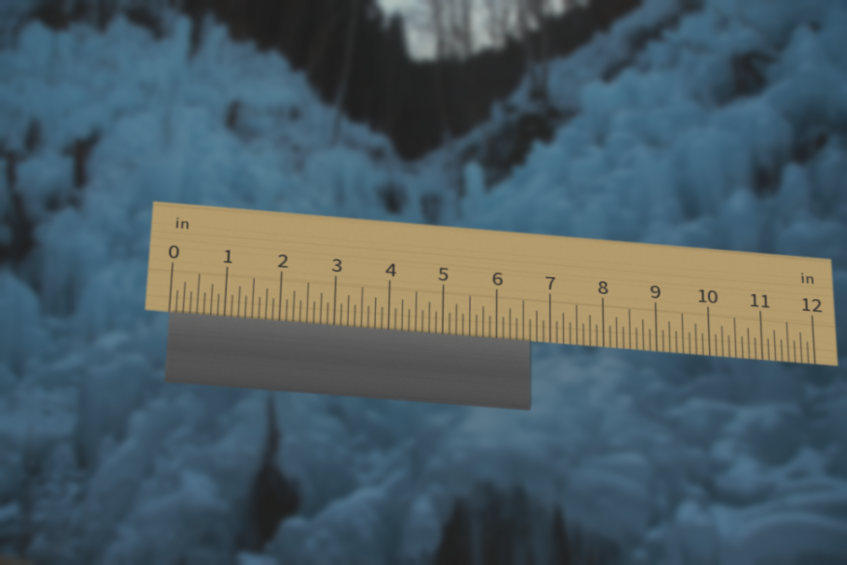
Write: in 6.625
